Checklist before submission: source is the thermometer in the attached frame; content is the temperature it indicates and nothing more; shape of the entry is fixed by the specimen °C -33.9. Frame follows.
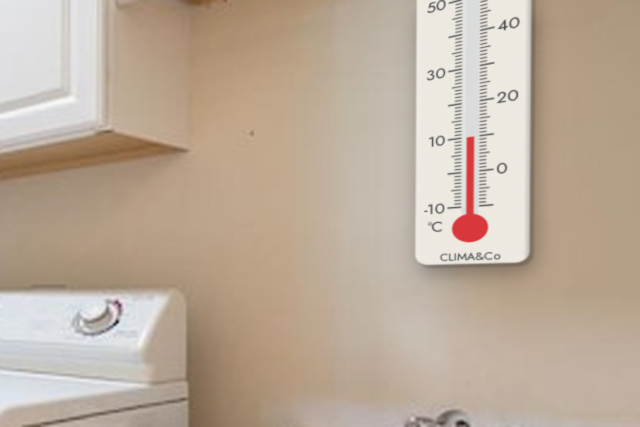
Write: °C 10
